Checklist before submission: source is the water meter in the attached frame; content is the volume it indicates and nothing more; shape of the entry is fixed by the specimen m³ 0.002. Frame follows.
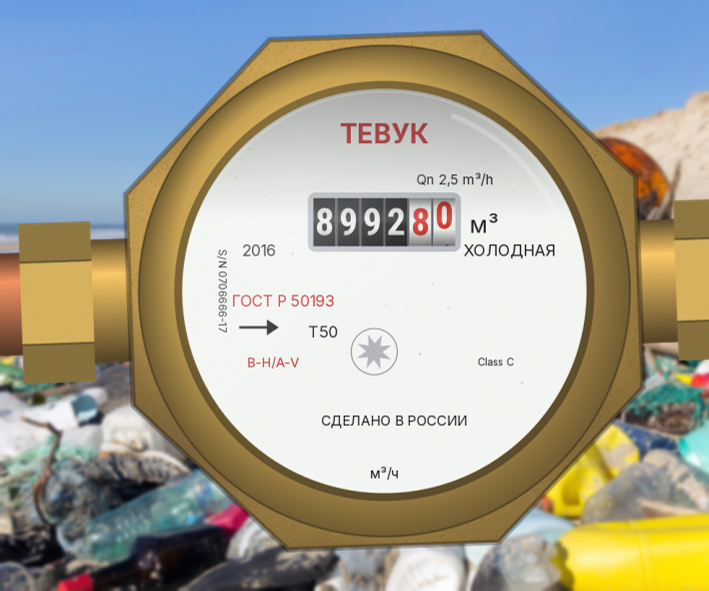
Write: m³ 8992.80
